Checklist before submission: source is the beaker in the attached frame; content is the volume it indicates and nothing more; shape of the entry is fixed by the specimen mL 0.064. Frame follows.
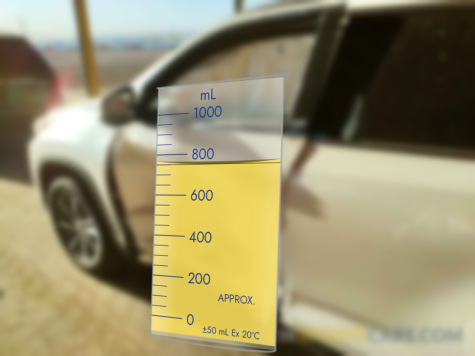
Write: mL 750
